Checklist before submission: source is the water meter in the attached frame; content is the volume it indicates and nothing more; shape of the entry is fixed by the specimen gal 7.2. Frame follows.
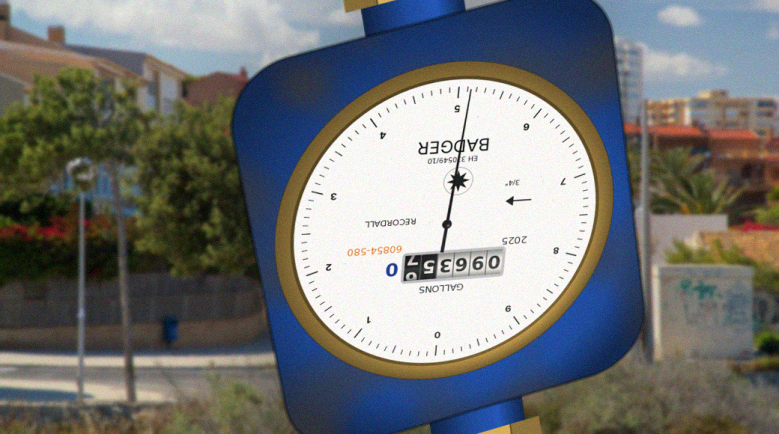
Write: gal 963565.1
